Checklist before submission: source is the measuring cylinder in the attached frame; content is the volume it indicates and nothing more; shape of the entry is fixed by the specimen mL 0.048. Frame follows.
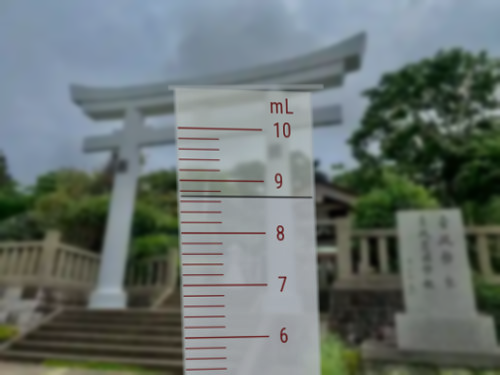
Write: mL 8.7
